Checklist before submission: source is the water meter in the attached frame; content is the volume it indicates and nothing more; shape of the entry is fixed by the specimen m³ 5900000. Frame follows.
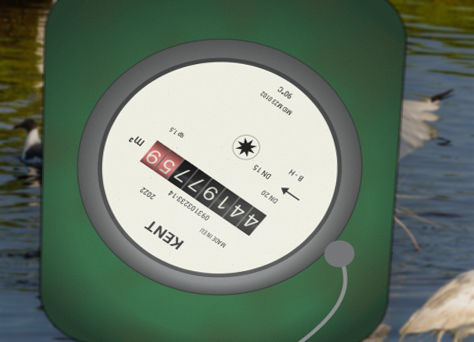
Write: m³ 441977.59
